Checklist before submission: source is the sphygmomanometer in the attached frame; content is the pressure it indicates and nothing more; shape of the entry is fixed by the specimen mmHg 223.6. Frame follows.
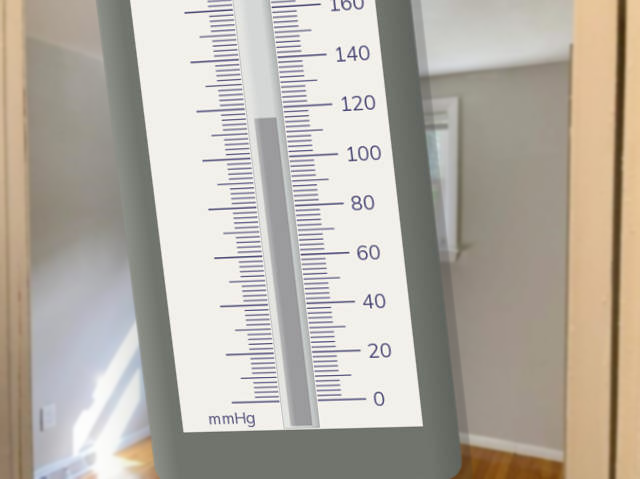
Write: mmHg 116
